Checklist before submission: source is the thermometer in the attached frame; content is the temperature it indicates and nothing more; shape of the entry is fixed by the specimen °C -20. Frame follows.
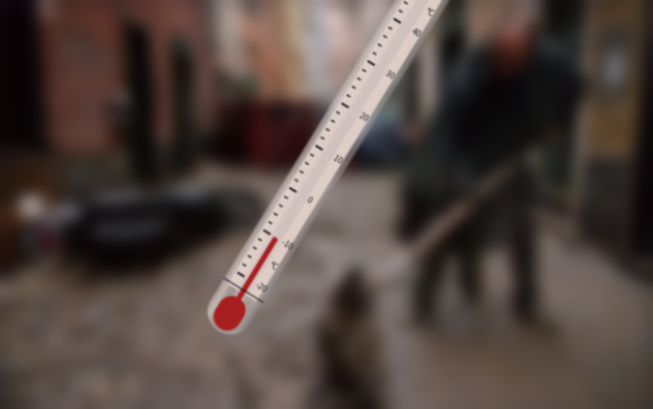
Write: °C -10
